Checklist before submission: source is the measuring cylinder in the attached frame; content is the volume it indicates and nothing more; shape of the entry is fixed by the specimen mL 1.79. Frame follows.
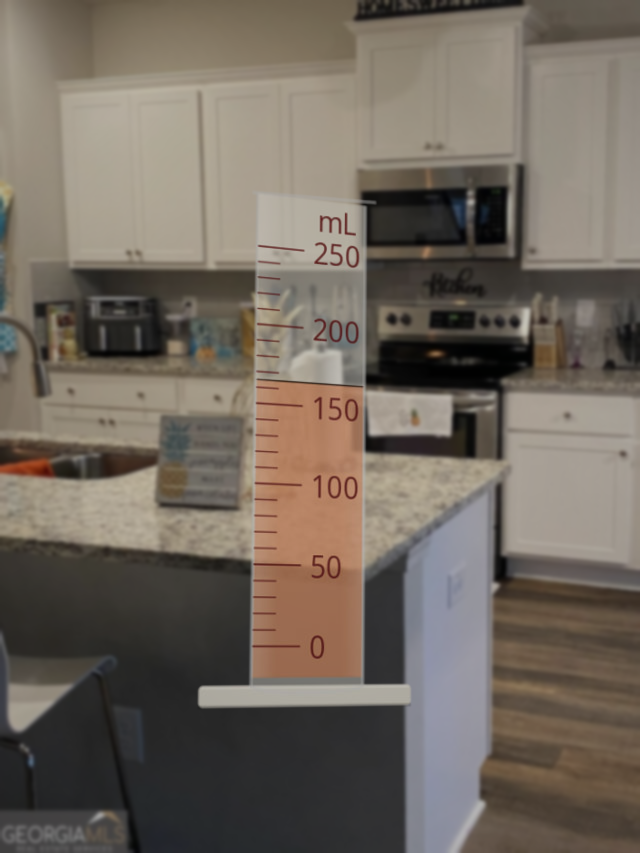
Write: mL 165
